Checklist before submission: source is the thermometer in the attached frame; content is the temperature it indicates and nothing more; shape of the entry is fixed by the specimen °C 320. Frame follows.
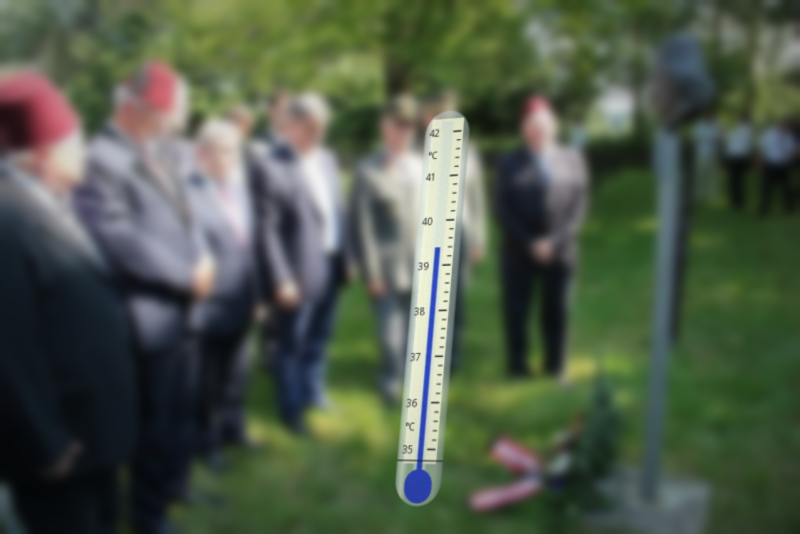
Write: °C 39.4
